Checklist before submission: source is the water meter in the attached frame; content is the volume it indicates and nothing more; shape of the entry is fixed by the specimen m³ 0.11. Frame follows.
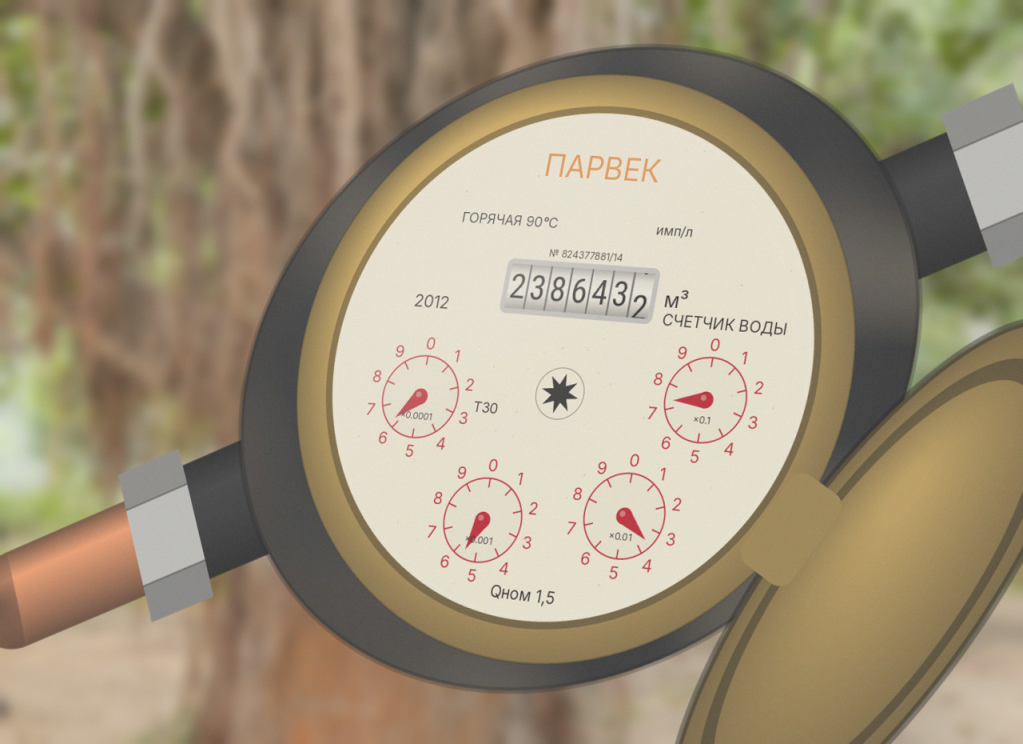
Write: m³ 2386431.7356
